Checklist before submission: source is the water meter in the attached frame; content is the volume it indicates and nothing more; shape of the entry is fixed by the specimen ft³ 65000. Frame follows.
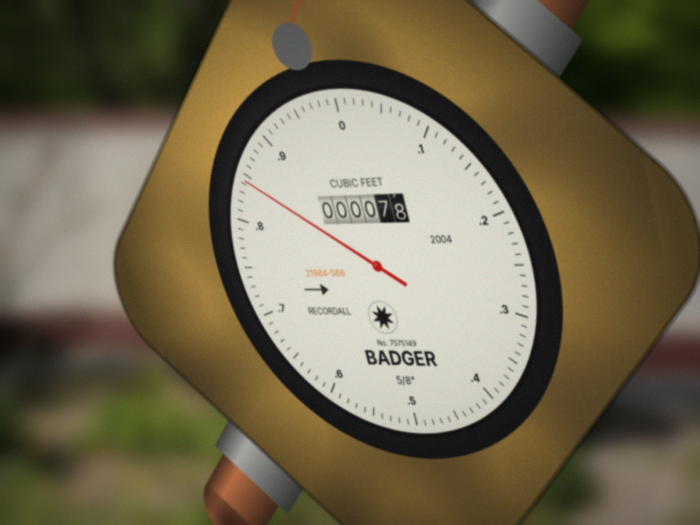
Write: ft³ 77.84
